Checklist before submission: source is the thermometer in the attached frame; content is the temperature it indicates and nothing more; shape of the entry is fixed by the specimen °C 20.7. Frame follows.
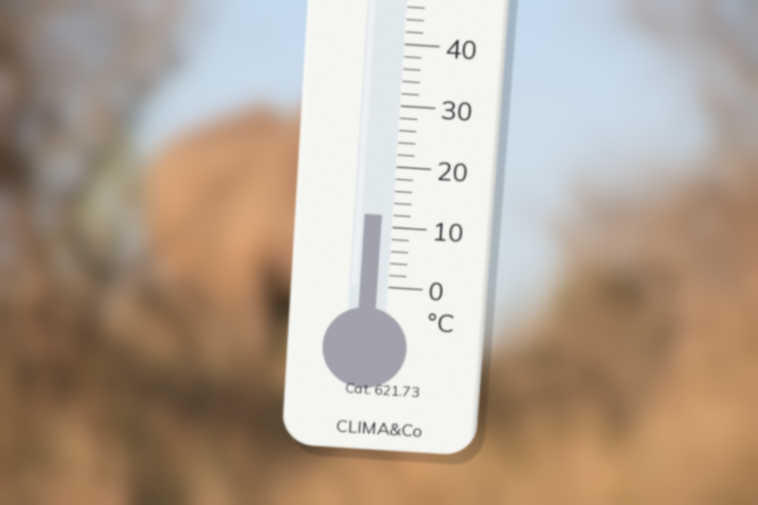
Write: °C 12
